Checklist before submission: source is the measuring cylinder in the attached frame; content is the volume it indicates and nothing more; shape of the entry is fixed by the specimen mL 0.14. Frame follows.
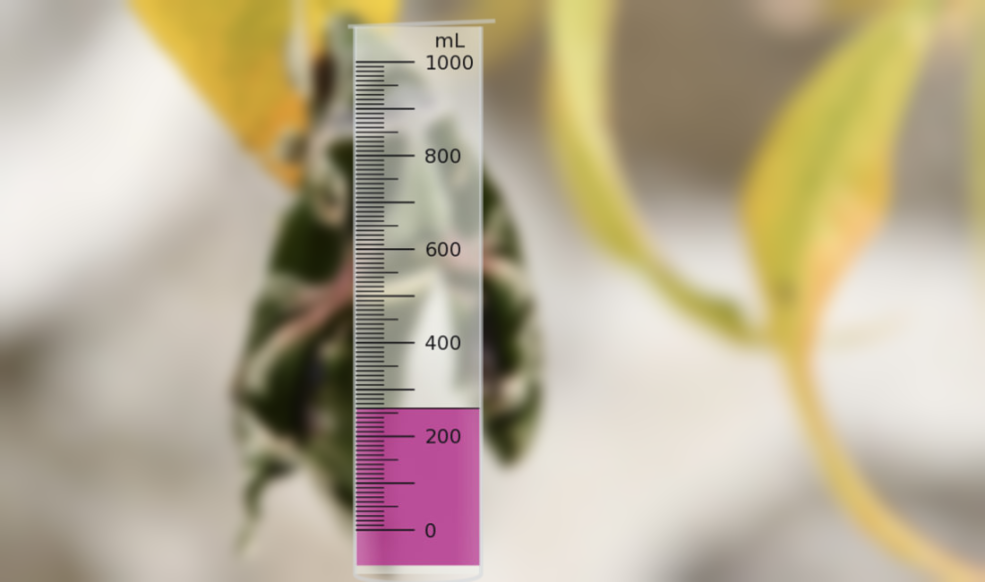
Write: mL 260
